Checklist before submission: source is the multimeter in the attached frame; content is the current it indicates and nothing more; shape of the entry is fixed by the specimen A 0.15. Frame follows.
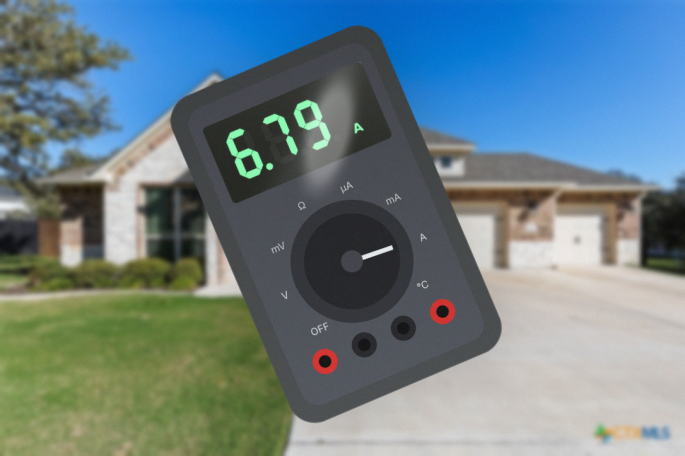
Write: A 6.79
